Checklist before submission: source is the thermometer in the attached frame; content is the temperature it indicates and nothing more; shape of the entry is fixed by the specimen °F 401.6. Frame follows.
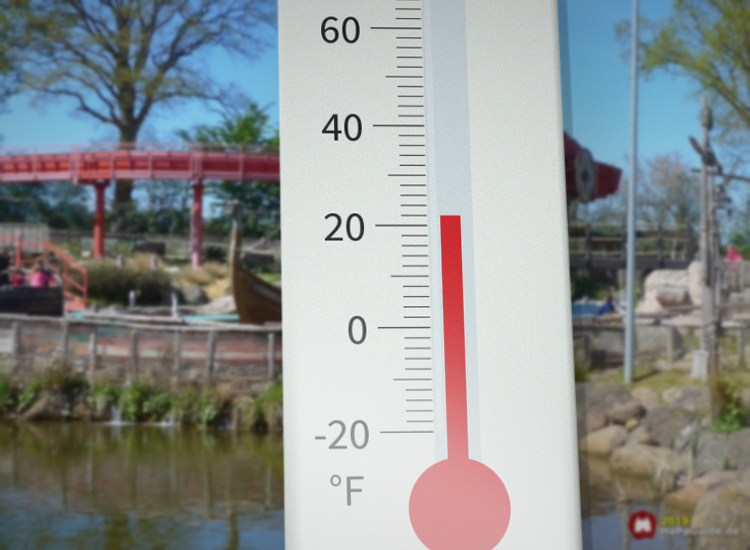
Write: °F 22
